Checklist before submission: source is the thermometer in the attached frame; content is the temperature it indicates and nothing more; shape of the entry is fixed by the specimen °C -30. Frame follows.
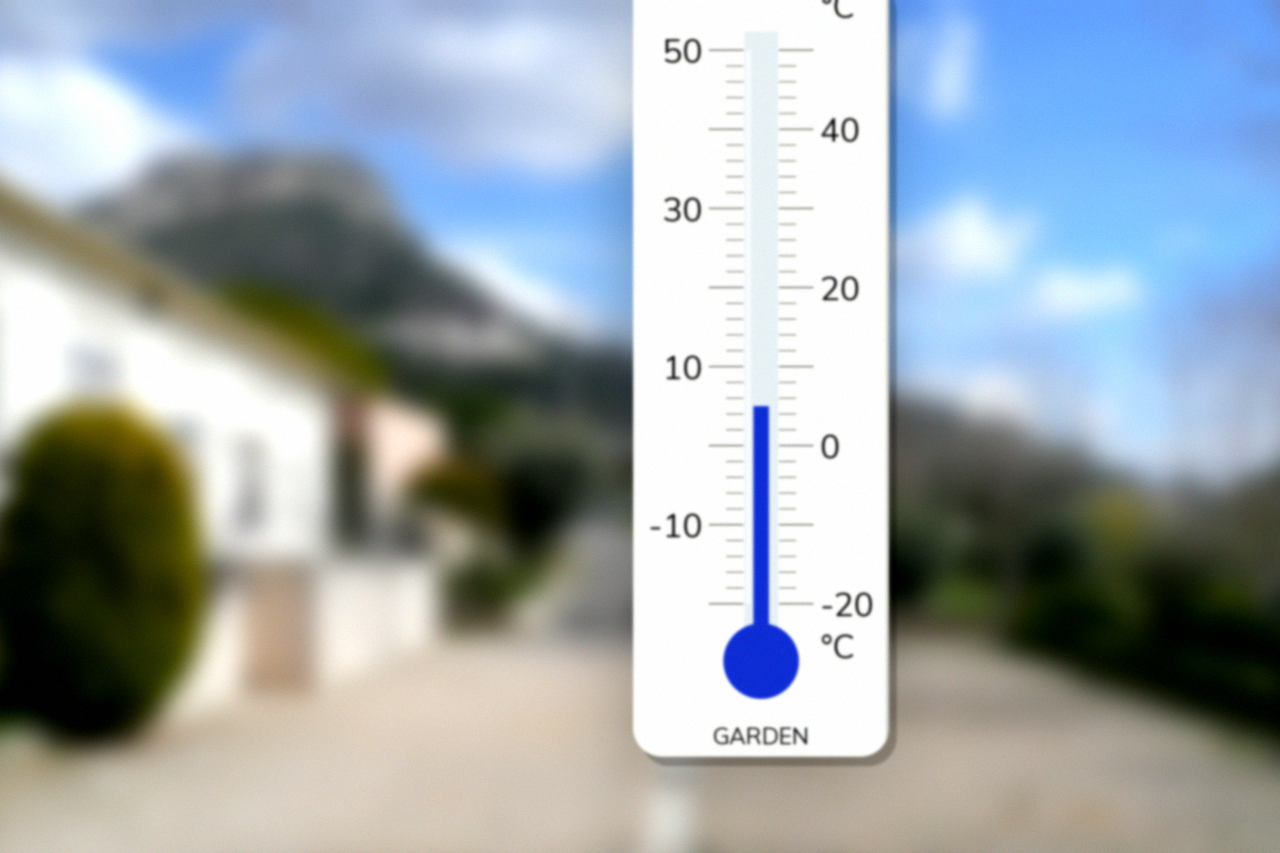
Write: °C 5
